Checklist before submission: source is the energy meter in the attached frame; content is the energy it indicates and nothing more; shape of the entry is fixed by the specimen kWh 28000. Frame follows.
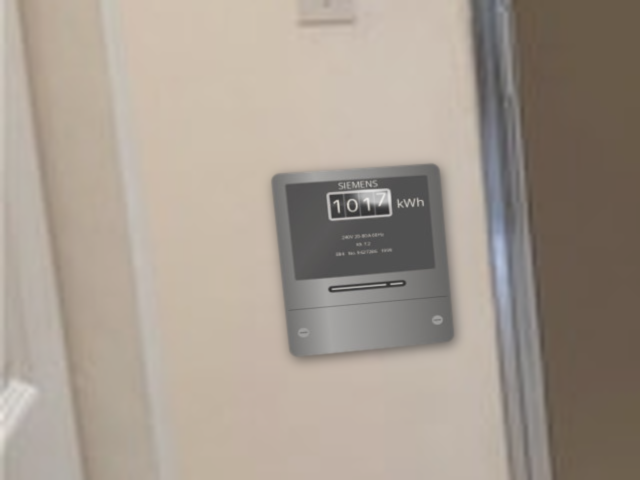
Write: kWh 1017
